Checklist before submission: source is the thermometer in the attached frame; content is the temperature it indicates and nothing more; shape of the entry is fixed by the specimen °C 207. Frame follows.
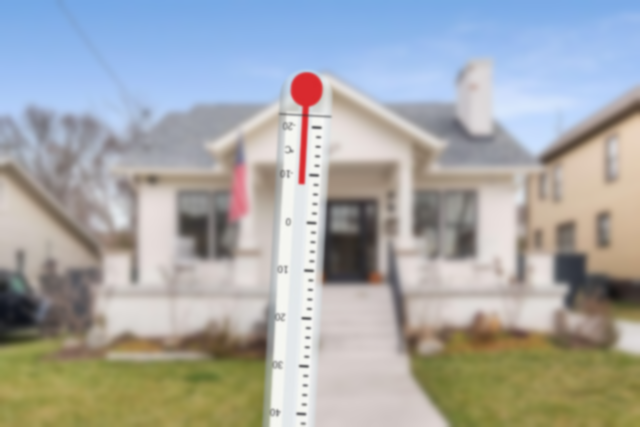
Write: °C -8
